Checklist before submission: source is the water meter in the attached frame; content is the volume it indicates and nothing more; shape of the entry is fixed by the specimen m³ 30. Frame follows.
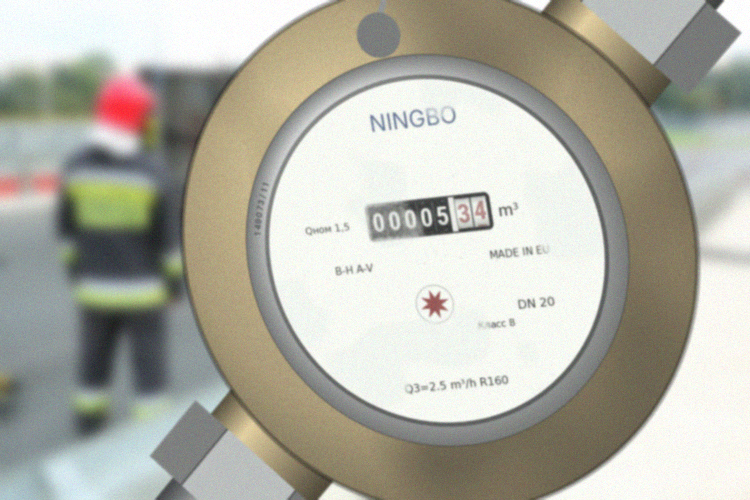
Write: m³ 5.34
